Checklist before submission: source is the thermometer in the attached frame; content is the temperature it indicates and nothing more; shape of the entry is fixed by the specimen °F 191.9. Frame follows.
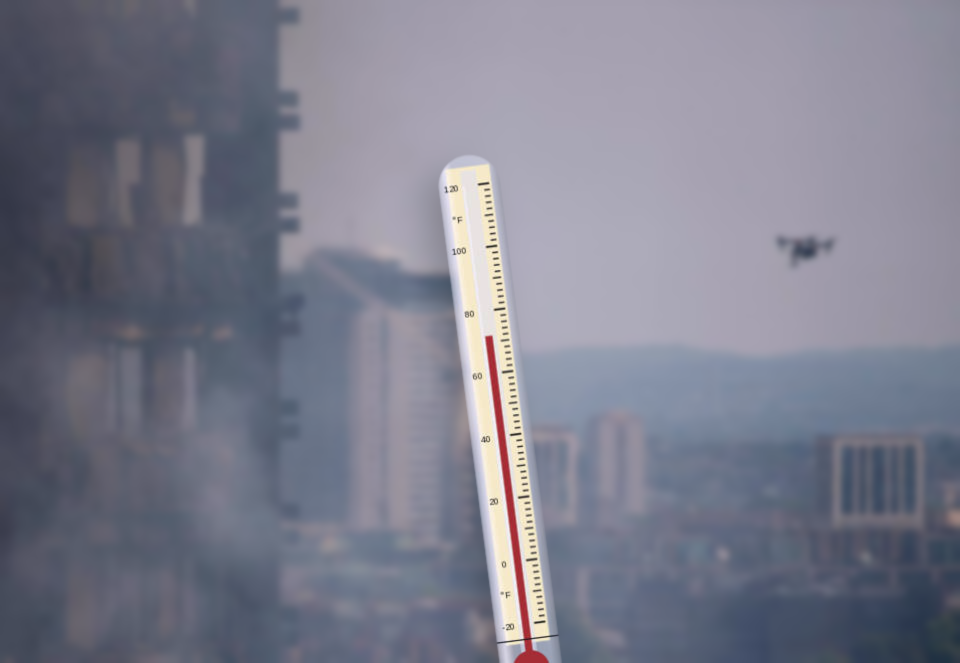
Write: °F 72
